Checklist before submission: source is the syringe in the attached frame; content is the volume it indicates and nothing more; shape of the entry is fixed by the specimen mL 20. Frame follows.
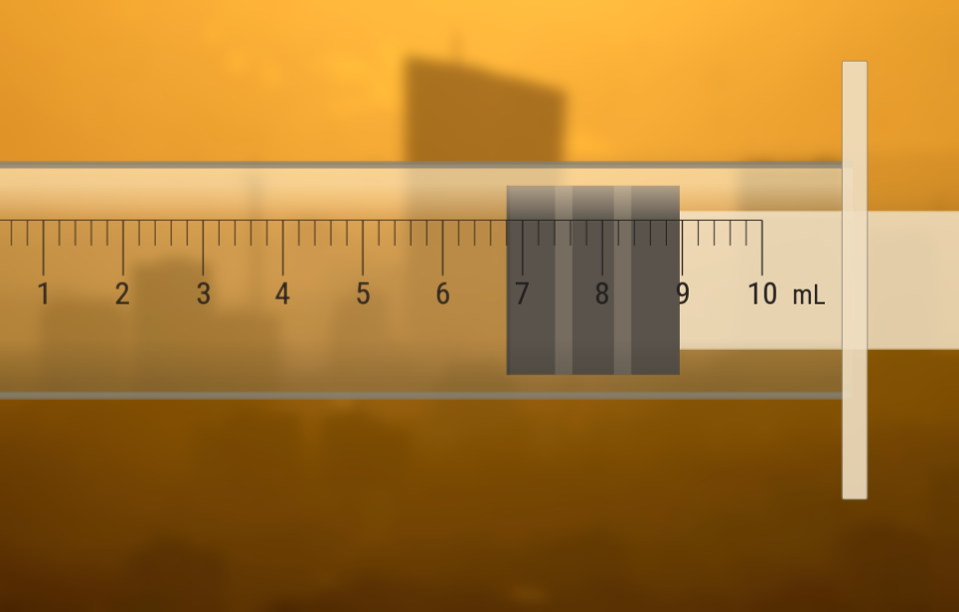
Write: mL 6.8
